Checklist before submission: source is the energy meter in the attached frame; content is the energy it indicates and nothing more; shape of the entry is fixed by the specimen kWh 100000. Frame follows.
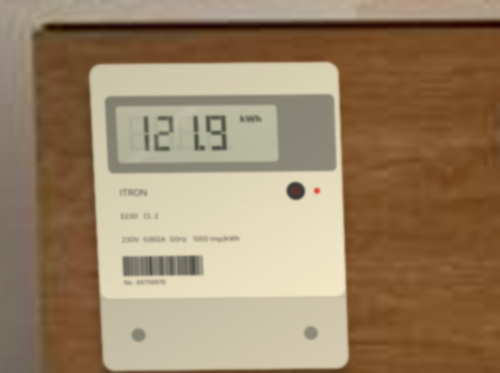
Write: kWh 121.9
